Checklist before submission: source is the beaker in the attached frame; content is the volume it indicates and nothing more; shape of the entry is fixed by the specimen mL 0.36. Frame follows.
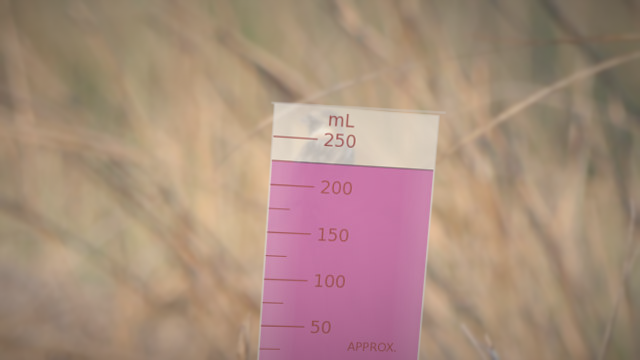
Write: mL 225
